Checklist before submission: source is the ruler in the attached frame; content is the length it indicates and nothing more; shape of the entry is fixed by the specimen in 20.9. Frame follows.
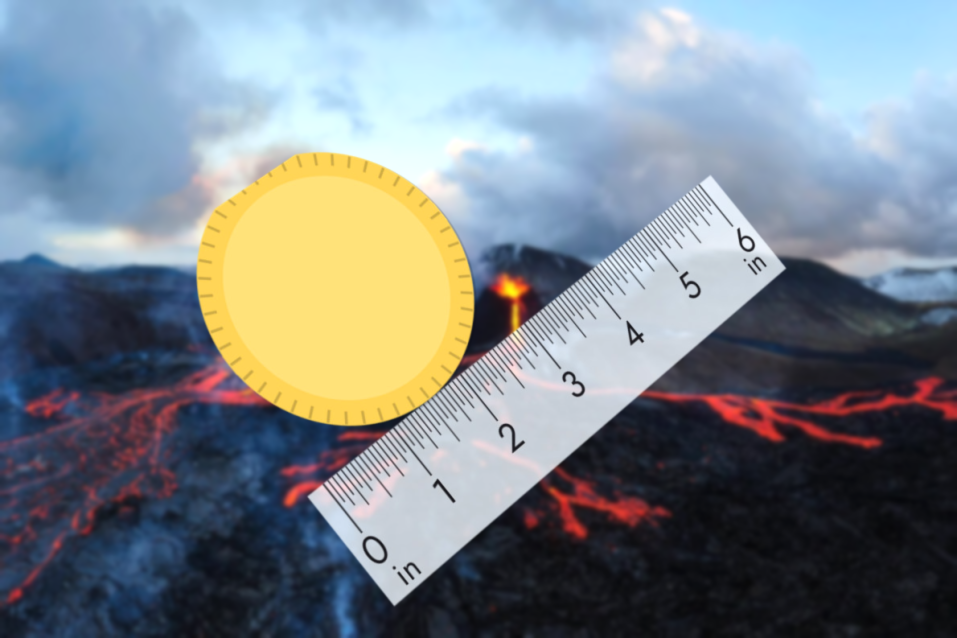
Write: in 3.0625
